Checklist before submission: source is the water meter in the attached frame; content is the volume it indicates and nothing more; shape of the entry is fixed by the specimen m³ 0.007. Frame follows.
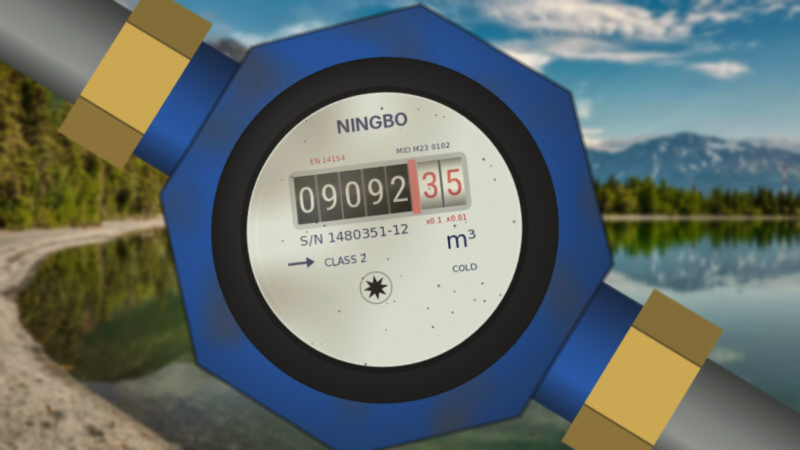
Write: m³ 9092.35
